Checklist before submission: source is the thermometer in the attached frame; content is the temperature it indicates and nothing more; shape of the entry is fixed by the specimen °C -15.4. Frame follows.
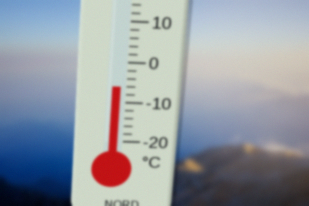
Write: °C -6
